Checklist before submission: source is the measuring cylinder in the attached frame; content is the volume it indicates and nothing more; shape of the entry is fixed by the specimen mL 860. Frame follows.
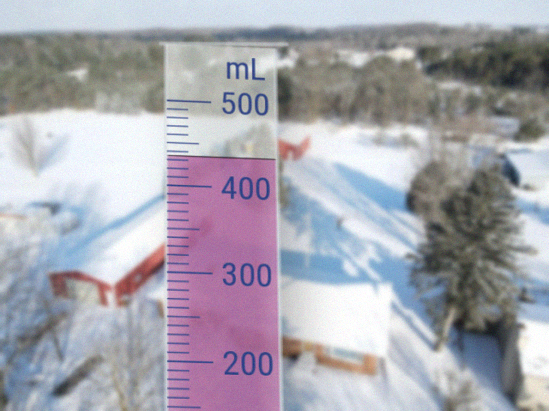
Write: mL 435
